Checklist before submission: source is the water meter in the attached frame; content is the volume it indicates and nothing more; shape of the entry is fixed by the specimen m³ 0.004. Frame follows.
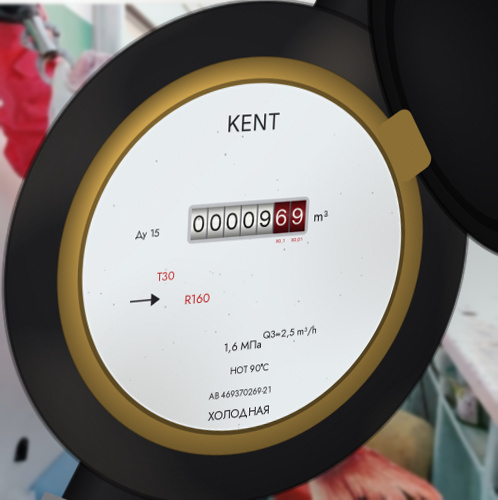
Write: m³ 9.69
